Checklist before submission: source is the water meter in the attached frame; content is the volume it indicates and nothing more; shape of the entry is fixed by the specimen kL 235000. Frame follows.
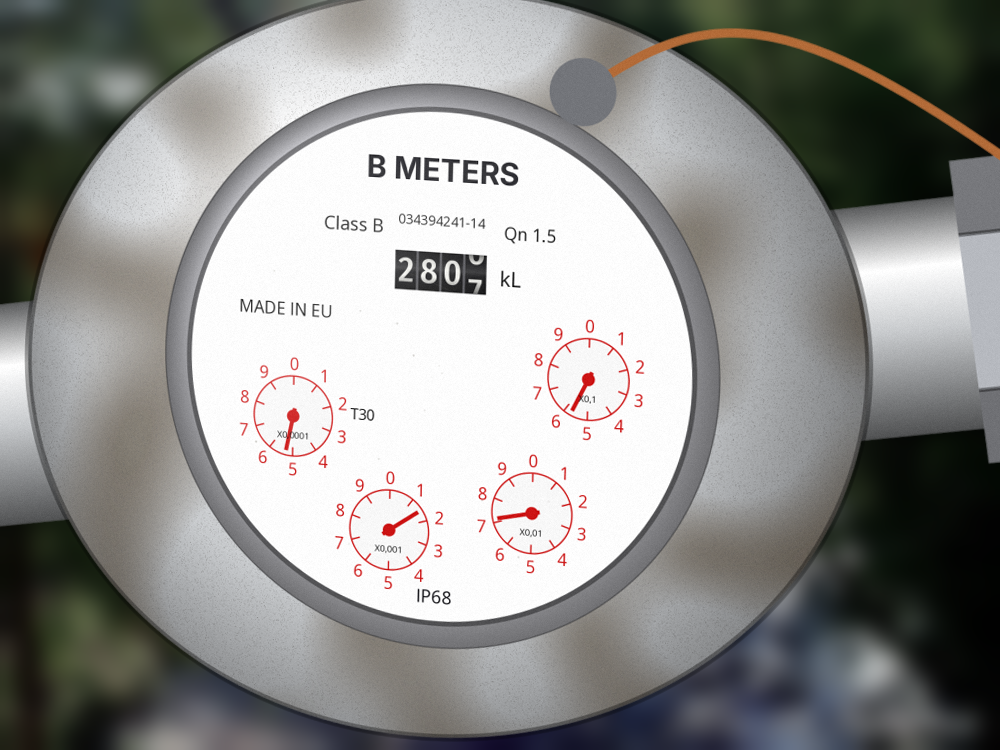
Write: kL 2806.5715
